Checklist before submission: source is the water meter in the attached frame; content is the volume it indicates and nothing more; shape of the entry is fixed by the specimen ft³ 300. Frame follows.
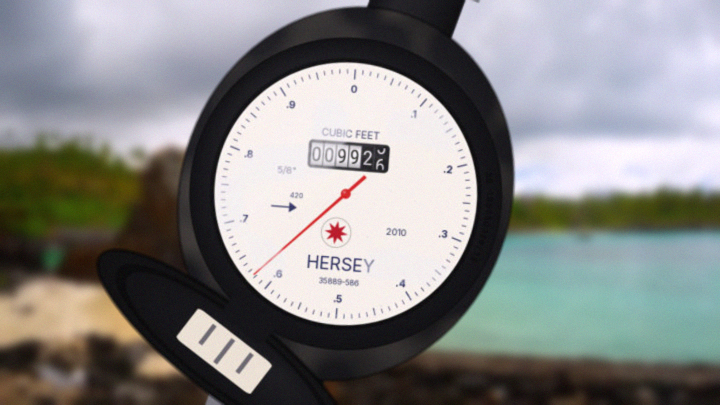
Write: ft³ 9925.62
